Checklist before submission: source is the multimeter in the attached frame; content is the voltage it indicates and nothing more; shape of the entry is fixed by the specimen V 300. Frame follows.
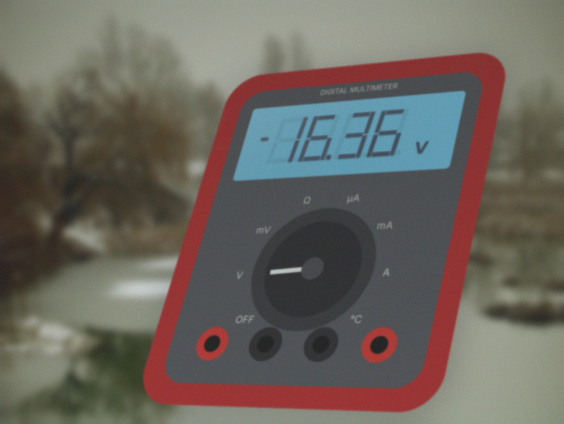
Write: V -16.36
